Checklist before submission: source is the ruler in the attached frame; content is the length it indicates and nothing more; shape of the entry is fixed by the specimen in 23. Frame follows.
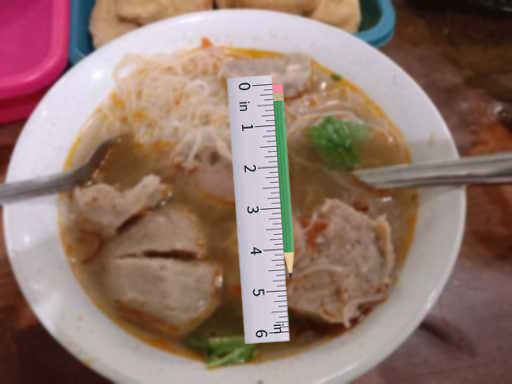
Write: in 4.75
